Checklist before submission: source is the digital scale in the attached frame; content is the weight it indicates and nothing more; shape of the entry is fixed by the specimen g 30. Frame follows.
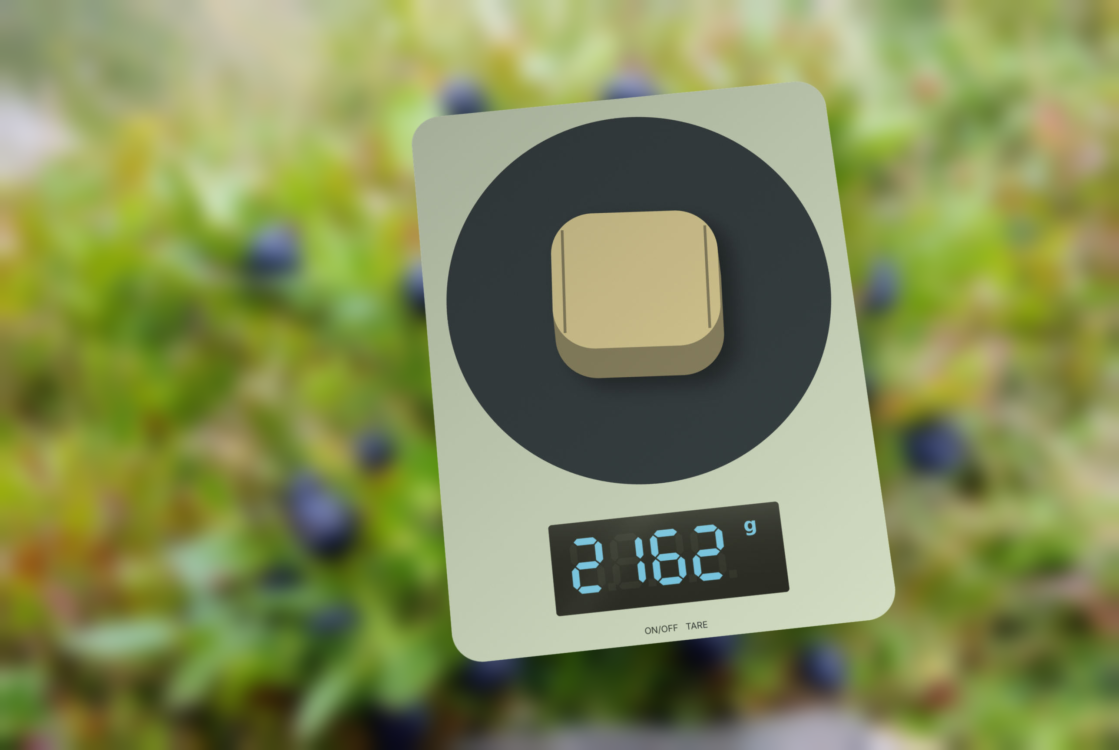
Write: g 2162
